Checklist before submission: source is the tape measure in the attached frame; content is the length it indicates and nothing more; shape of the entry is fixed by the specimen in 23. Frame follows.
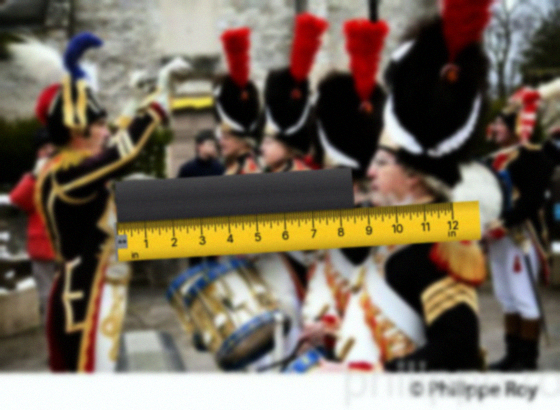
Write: in 8.5
